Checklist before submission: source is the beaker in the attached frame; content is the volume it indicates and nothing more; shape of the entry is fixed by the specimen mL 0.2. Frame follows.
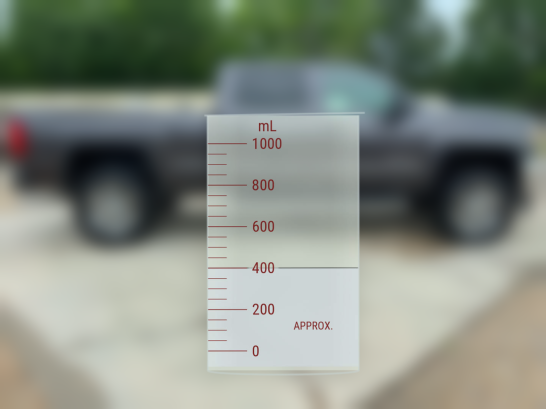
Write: mL 400
